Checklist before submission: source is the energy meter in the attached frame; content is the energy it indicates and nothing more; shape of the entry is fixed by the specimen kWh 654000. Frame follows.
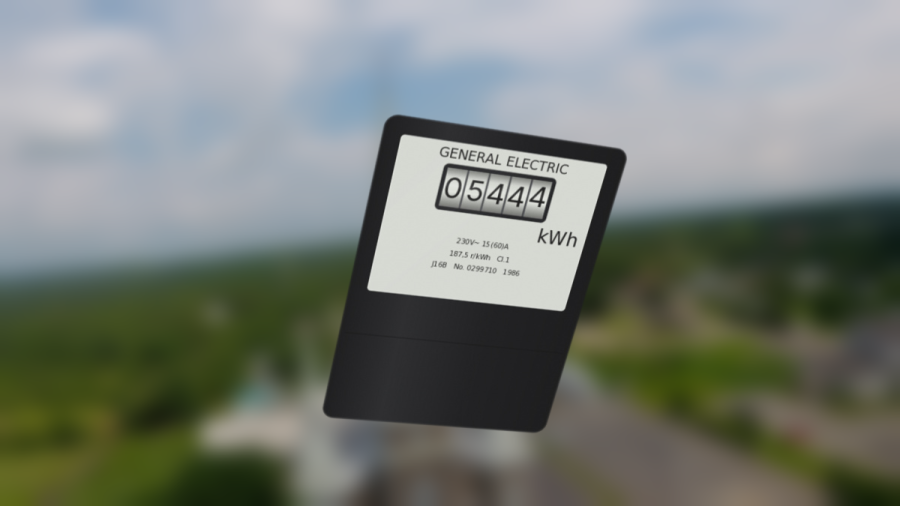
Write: kWh 5444
